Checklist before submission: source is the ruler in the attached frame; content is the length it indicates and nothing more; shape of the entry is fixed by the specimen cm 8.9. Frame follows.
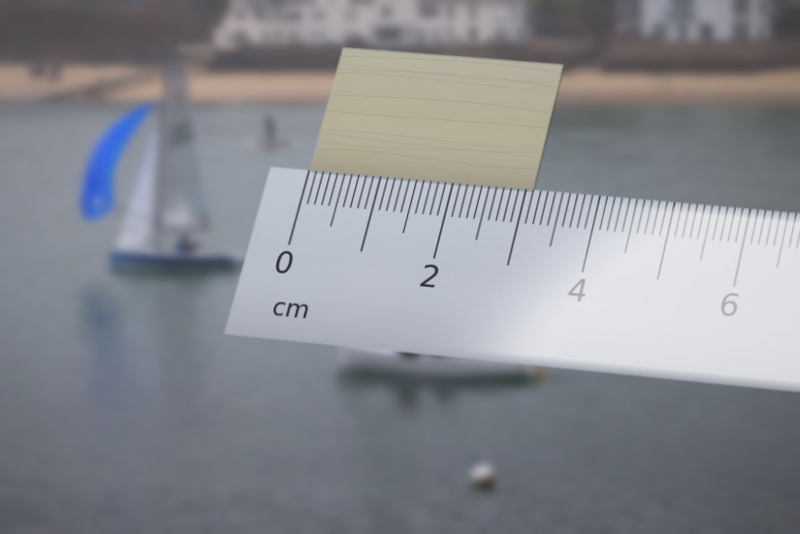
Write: cm 3.1
